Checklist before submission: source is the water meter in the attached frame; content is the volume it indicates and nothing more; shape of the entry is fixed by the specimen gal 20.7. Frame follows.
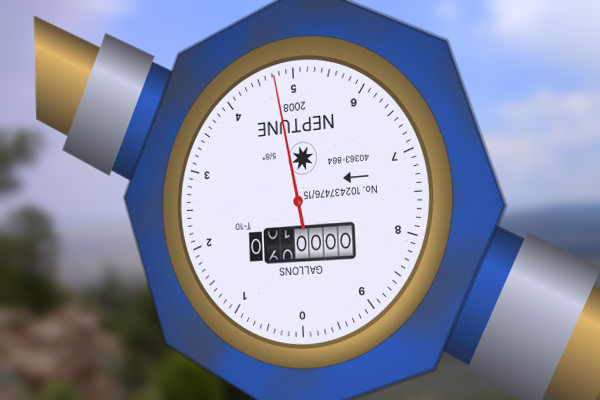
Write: gal 94.7
